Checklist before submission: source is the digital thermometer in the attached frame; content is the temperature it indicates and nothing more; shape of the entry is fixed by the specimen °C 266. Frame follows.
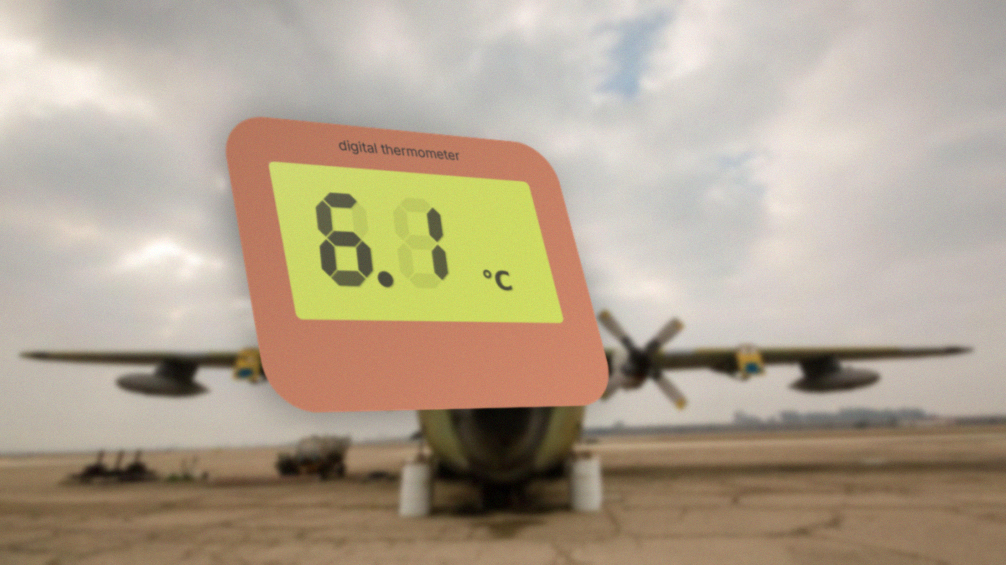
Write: °C 6.1
